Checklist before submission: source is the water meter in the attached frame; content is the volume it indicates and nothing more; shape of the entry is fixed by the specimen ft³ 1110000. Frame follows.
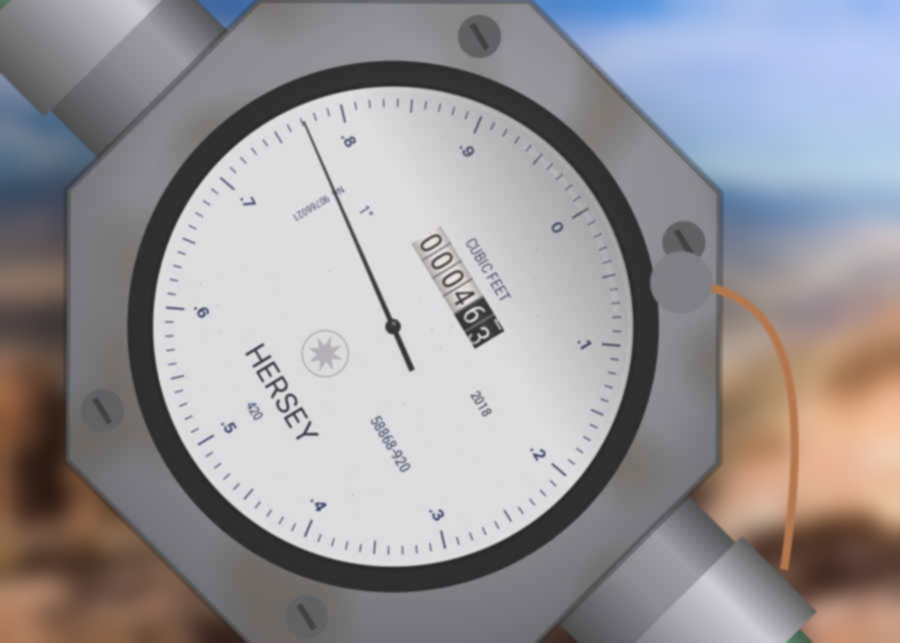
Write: ft³ 462.77
